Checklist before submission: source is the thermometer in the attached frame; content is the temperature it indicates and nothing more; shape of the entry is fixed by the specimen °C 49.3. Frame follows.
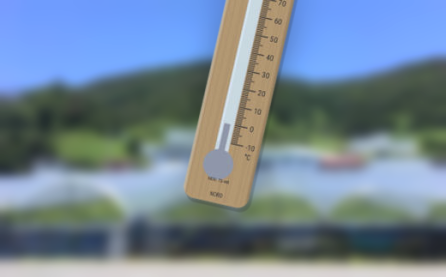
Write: °C 0
